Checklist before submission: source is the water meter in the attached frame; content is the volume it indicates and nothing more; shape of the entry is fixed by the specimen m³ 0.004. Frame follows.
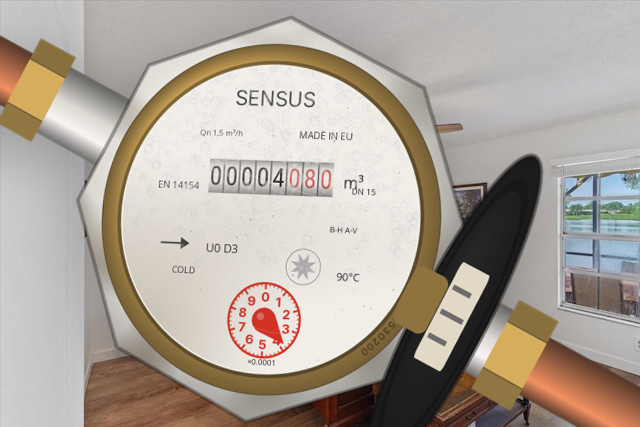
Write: m³ 4.0803
